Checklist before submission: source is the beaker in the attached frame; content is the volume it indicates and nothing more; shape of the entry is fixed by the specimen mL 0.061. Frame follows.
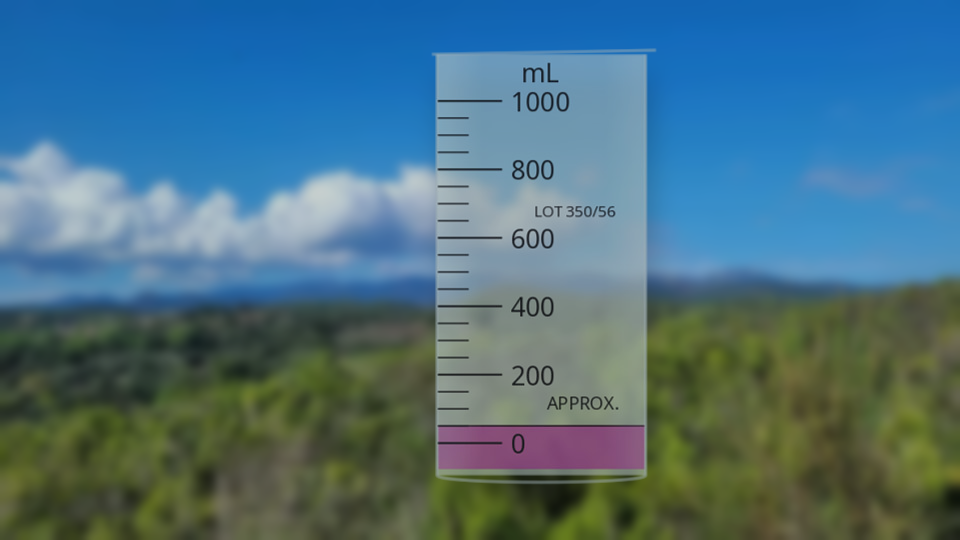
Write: mL 50
